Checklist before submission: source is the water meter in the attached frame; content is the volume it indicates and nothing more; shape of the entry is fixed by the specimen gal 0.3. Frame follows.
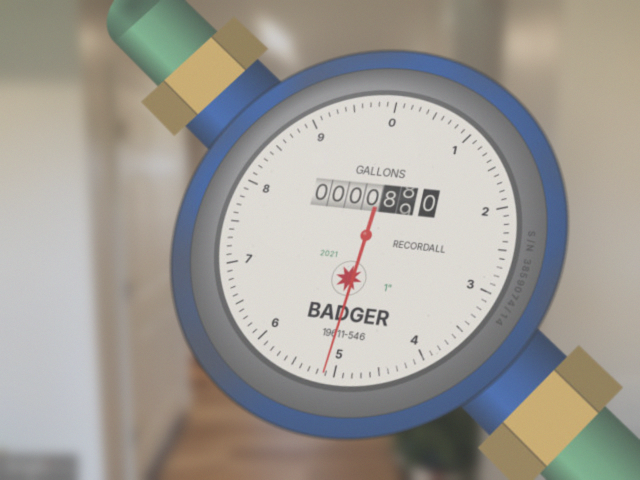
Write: gal 885.1
